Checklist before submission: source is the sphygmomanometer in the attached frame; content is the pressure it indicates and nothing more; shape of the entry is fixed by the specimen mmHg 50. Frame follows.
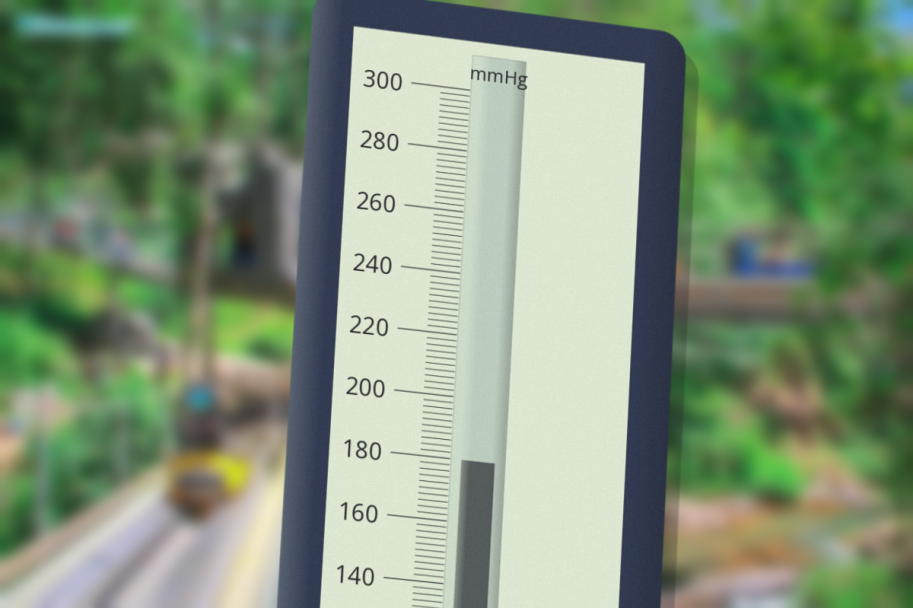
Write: mmHg 180
